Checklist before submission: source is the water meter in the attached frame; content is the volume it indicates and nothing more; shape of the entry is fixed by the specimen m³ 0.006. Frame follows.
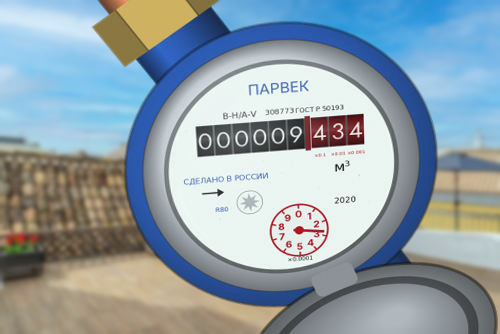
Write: m³ 9.4342
